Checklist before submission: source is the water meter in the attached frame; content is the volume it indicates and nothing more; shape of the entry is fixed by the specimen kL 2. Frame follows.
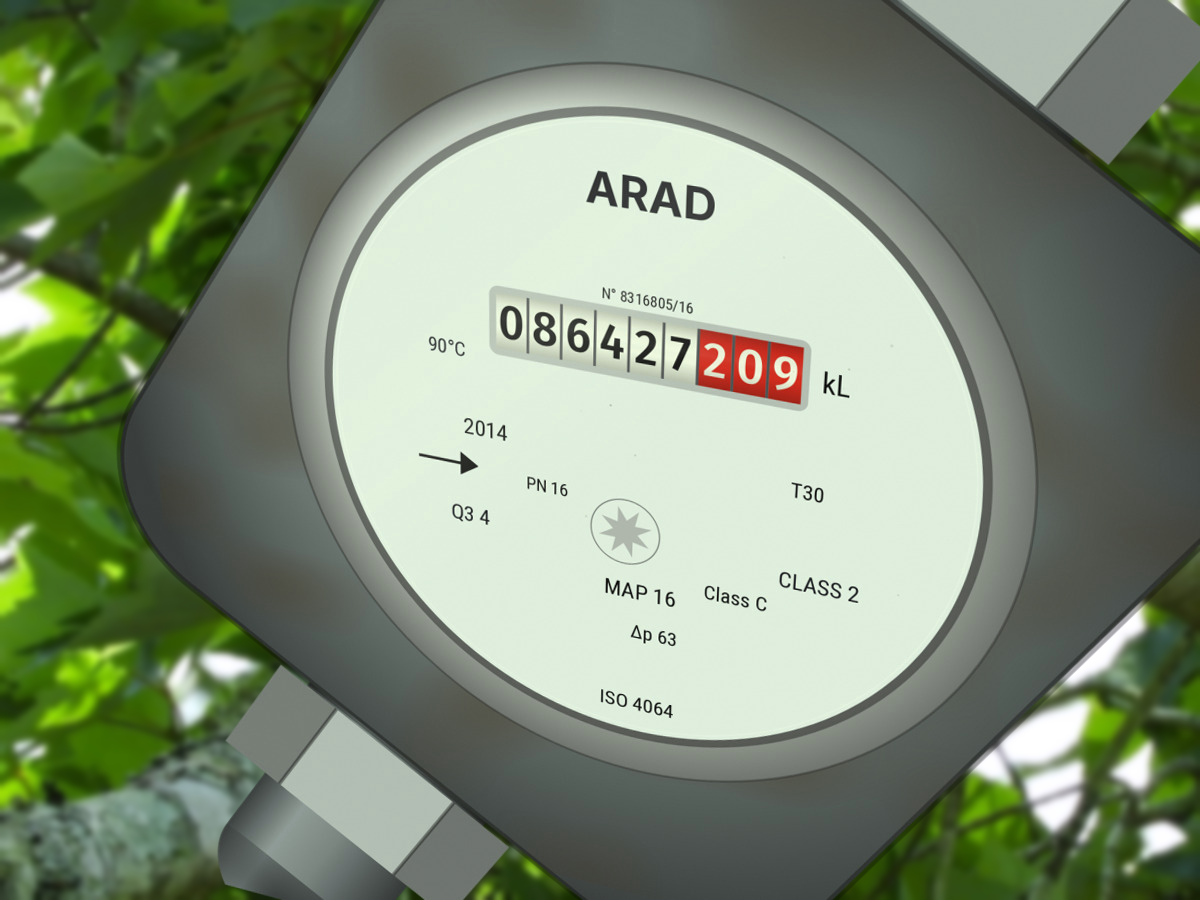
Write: kL 86427.209
